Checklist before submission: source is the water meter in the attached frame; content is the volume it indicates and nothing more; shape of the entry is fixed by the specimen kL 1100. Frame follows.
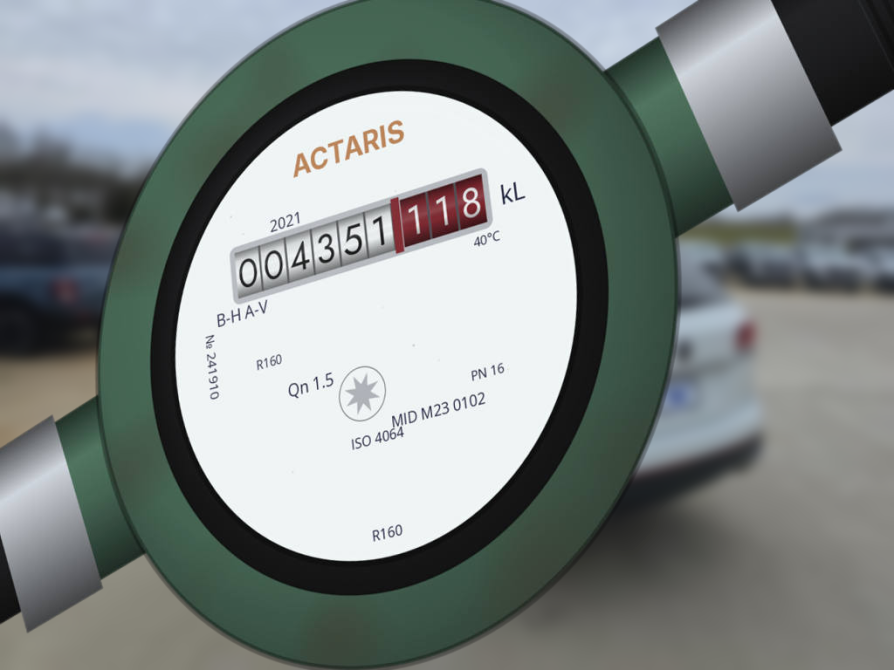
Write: kL 4351.118
